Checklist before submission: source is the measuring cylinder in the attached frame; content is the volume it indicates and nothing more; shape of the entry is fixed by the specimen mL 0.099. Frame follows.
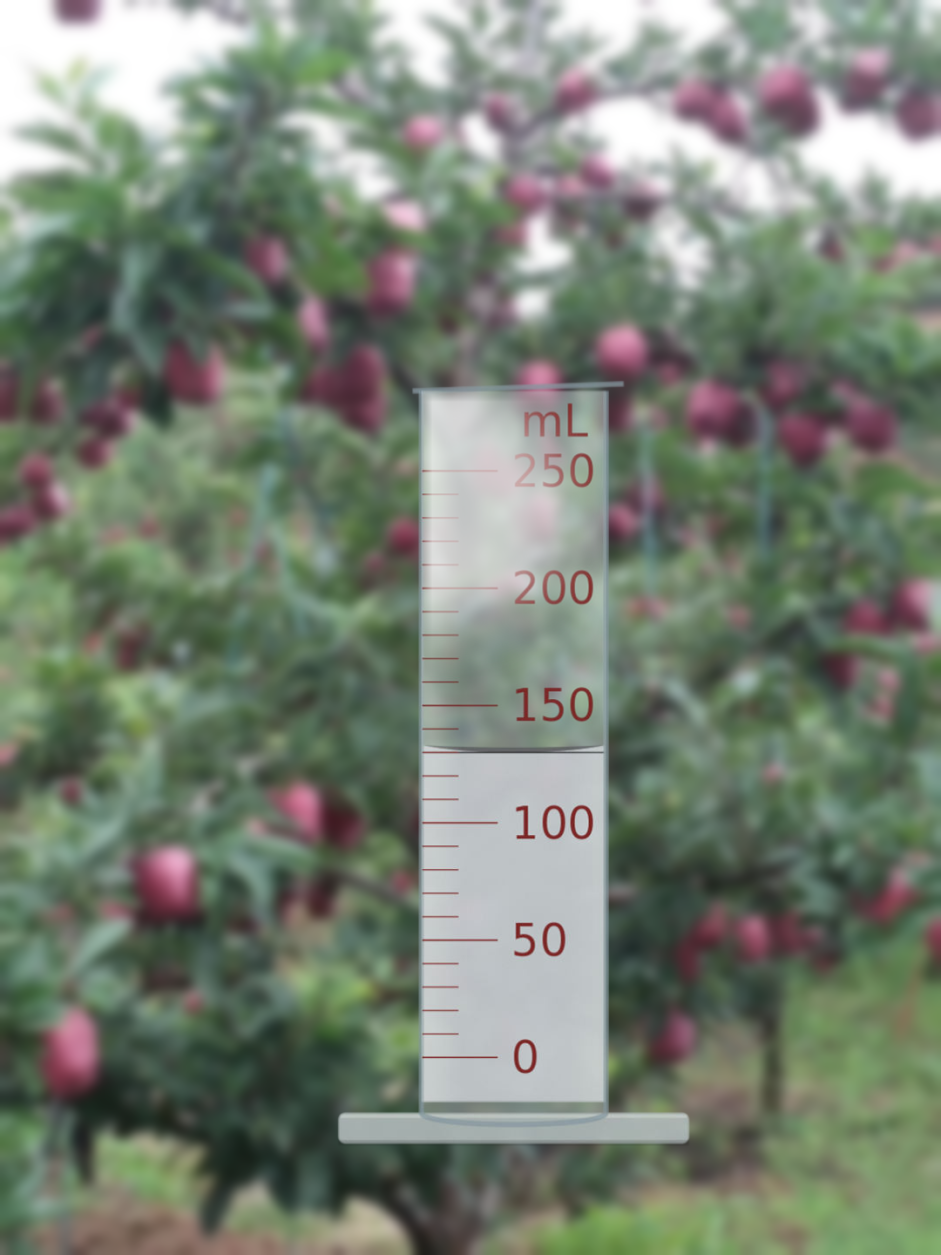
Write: mL 130
